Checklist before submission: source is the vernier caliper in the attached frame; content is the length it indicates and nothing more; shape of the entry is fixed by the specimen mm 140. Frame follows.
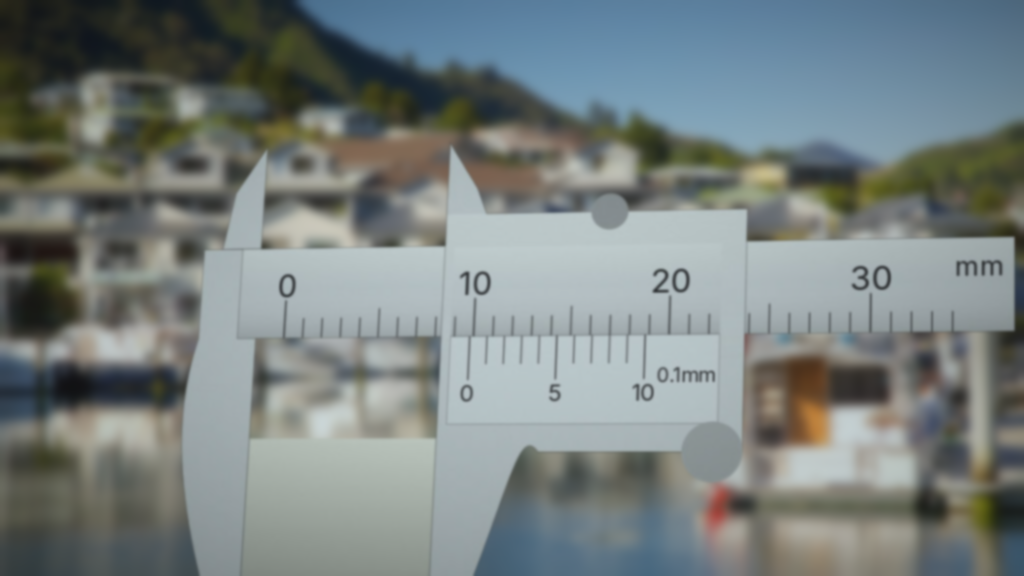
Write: mm 9.8
